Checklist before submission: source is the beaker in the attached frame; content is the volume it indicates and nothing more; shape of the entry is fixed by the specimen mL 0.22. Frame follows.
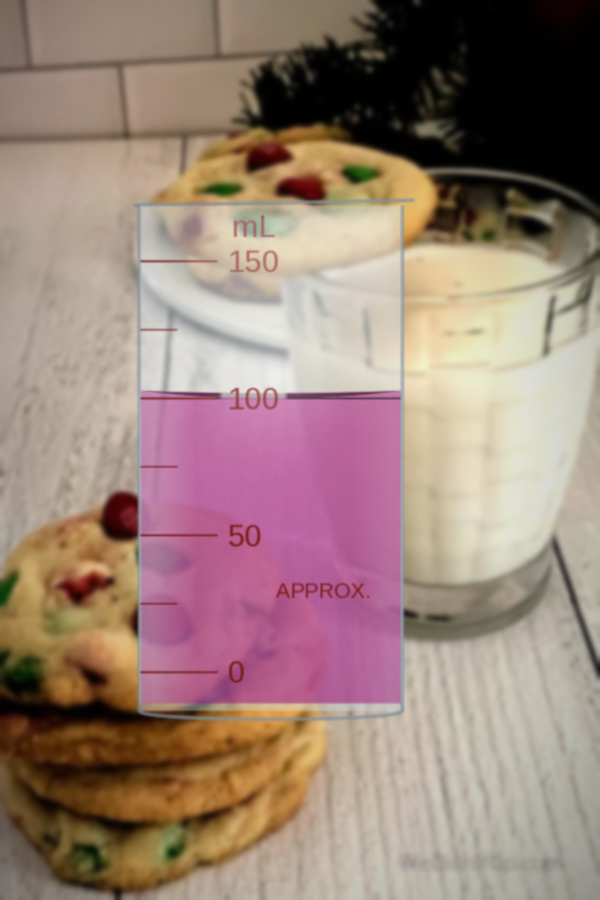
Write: mL 100
